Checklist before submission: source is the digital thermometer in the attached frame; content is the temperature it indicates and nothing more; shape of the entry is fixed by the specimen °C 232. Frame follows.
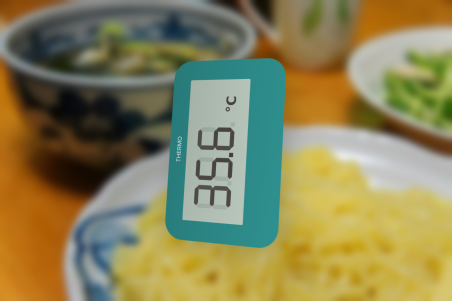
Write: °C 35.6
